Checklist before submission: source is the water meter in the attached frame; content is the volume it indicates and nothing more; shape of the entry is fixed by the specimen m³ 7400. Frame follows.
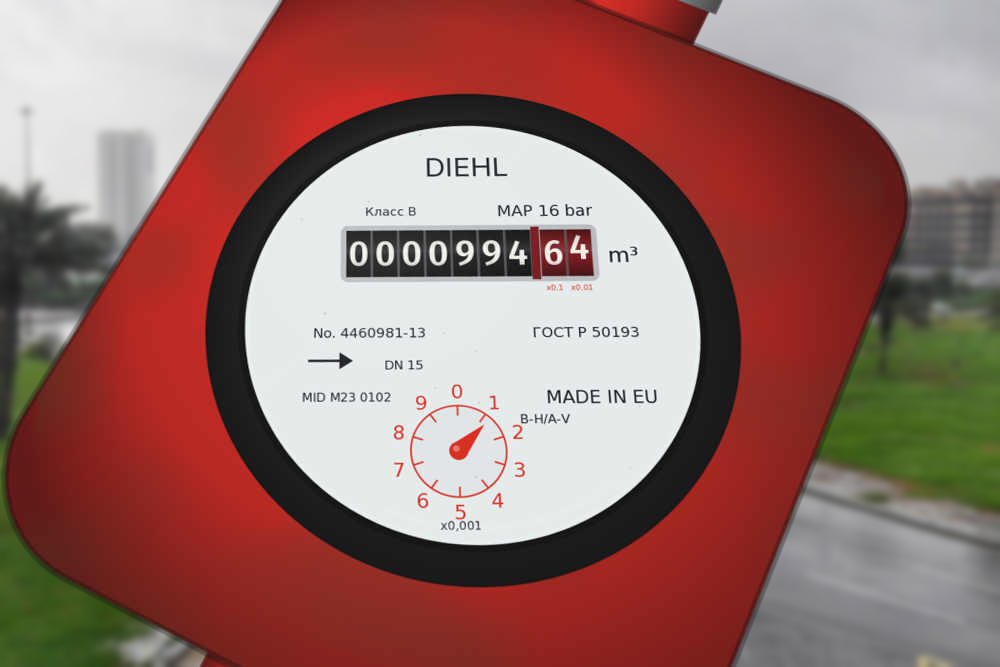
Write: m³ 994.641
